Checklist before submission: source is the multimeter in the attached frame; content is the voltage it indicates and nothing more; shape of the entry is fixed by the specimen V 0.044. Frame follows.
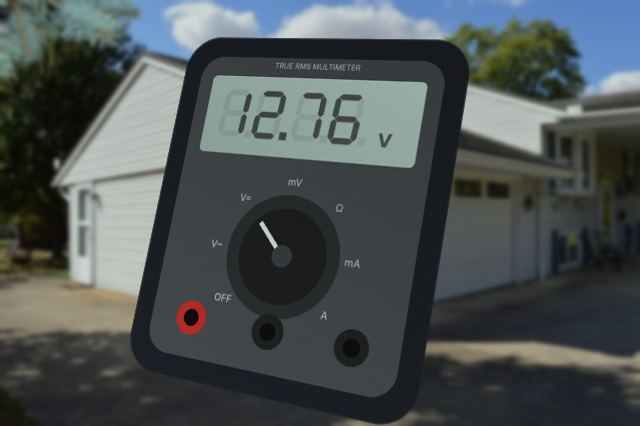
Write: V 12.76
